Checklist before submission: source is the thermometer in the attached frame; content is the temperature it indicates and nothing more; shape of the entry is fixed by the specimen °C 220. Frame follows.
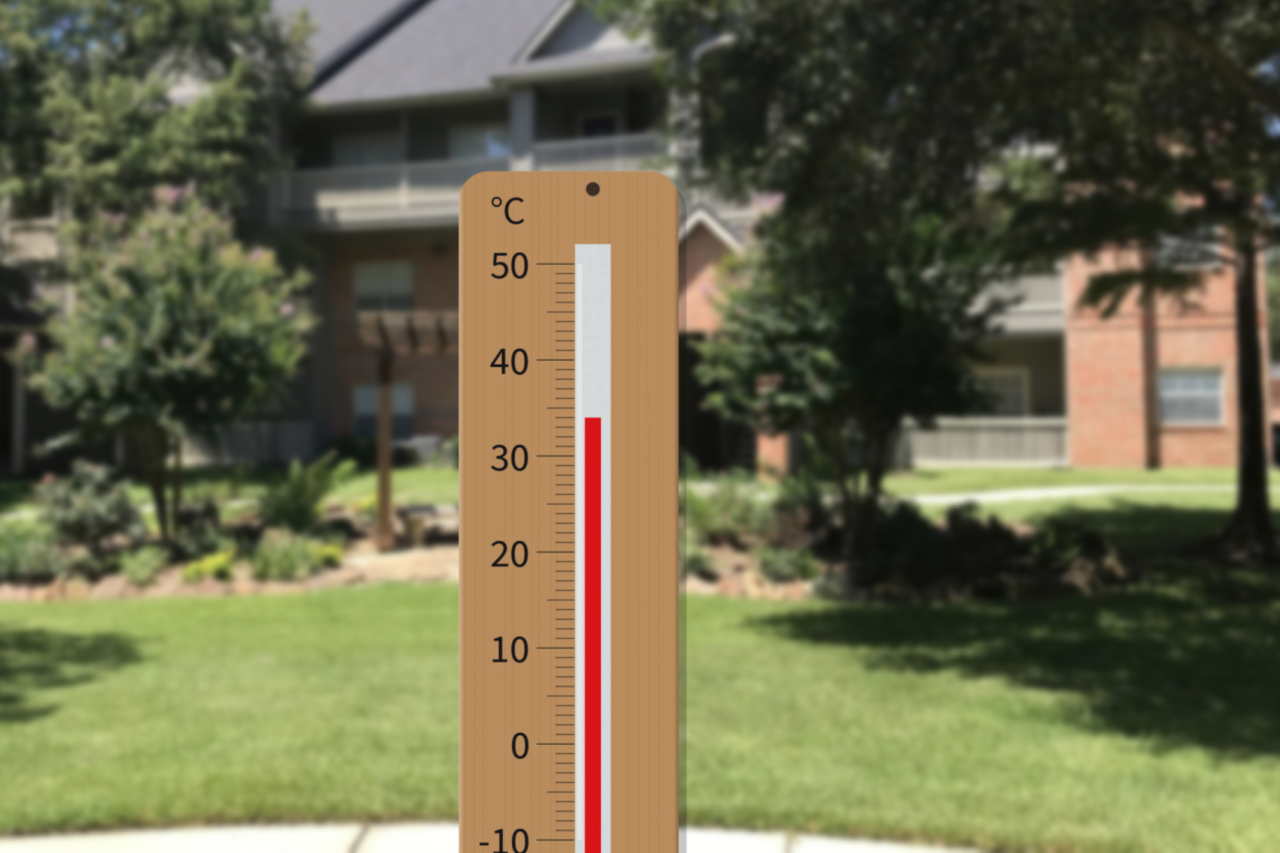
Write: °C 34
